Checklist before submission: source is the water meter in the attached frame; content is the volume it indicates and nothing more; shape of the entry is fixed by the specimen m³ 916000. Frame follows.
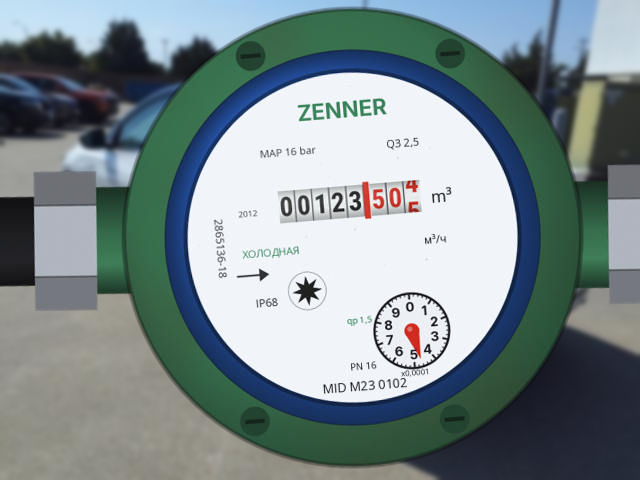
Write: m³ 123.5044
